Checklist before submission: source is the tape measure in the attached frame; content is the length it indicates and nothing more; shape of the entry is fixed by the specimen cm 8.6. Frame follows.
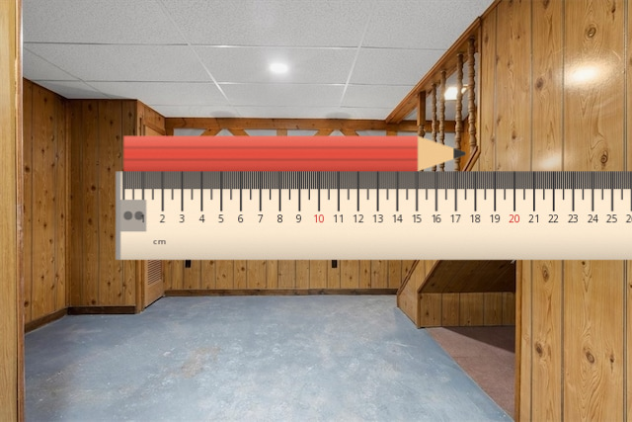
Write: cm 17.5
